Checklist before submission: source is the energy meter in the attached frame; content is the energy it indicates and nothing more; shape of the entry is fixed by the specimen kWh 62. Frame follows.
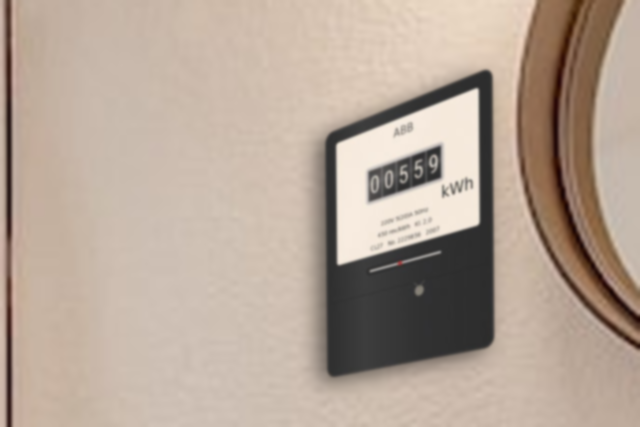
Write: kWh 559
